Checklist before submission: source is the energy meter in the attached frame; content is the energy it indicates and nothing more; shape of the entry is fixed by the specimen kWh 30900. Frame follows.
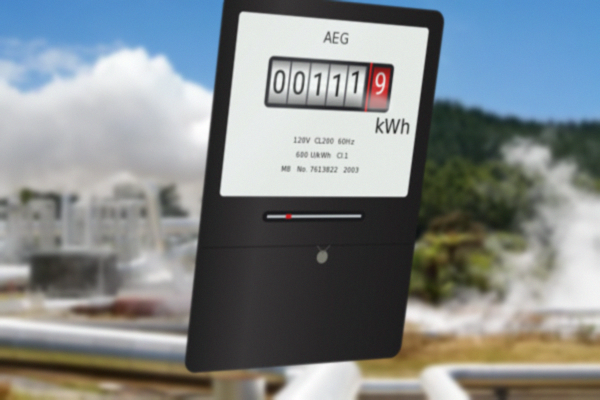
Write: kWh 111.9
